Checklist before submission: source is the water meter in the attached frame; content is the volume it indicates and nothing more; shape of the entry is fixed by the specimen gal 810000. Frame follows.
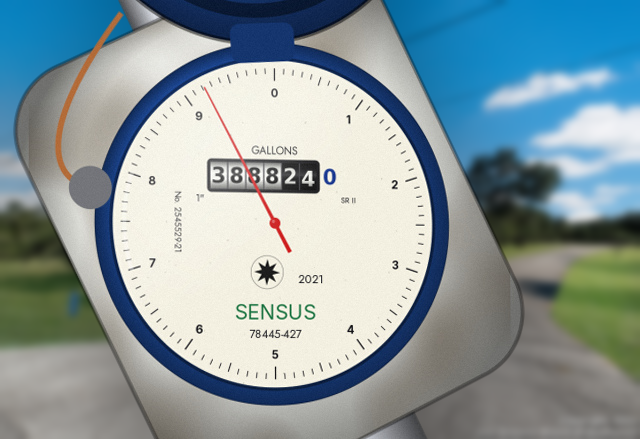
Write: gal 3888239.2
